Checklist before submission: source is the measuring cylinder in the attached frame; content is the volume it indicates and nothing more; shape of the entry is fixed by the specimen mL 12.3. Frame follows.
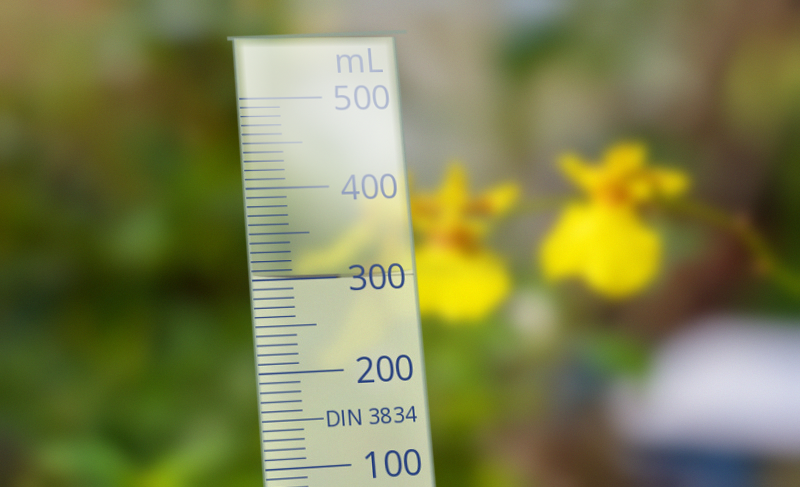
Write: mL 300
